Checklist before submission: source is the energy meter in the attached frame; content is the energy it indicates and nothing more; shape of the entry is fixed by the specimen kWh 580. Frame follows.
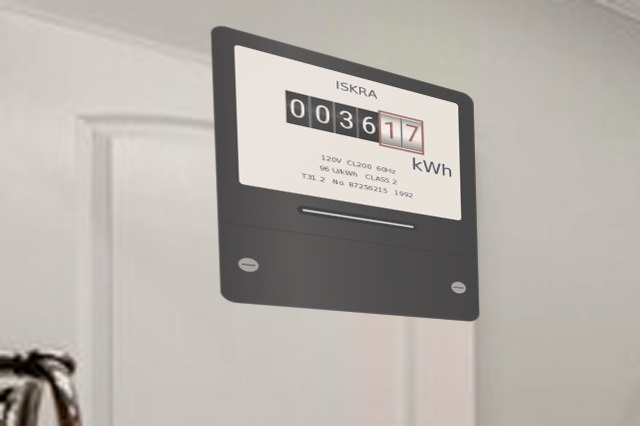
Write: kWh 36.17
